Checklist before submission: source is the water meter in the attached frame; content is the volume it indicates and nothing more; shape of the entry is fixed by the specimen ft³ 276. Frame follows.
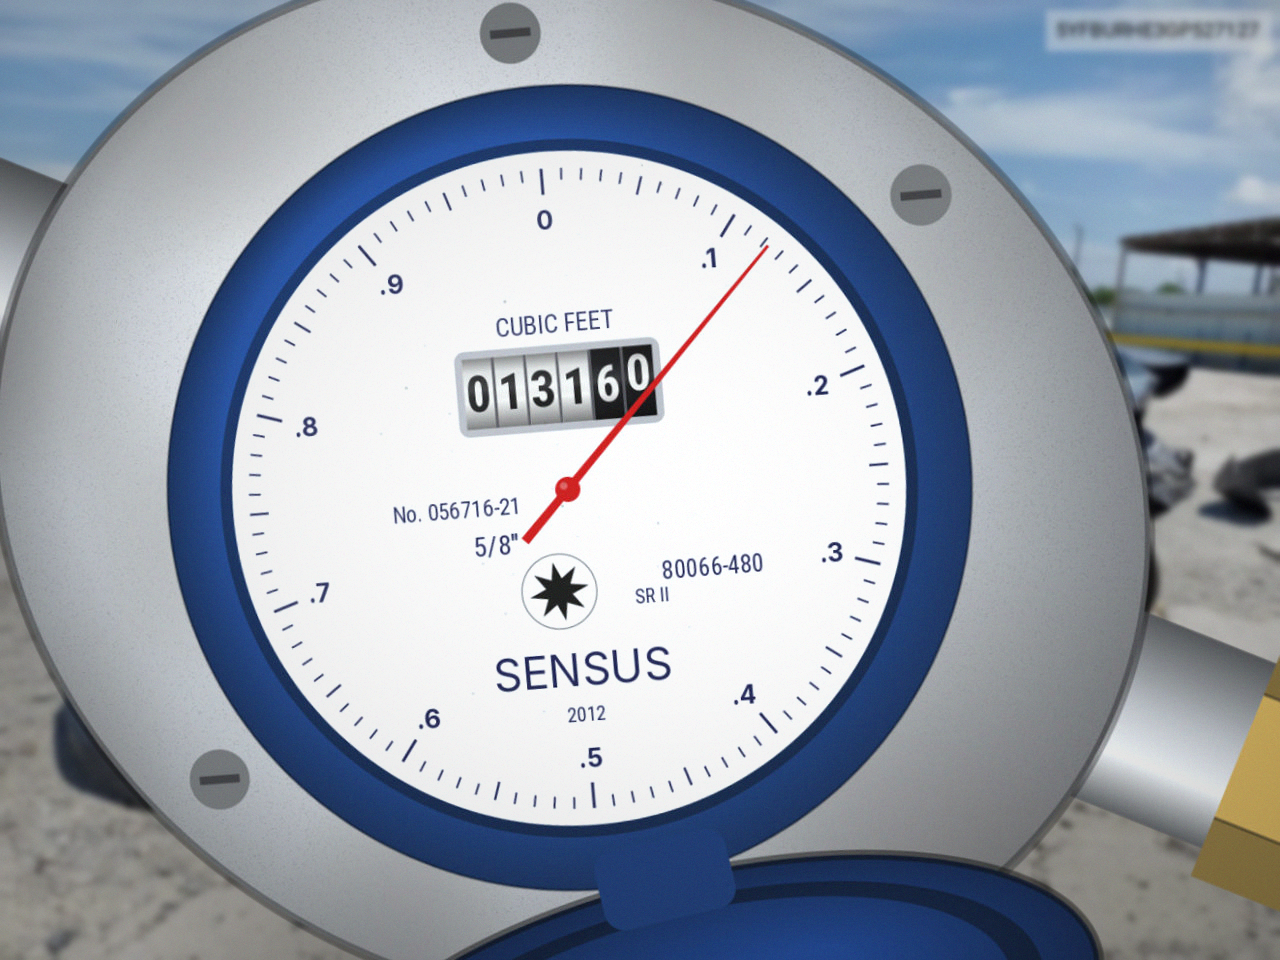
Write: ft³ 13160.12
